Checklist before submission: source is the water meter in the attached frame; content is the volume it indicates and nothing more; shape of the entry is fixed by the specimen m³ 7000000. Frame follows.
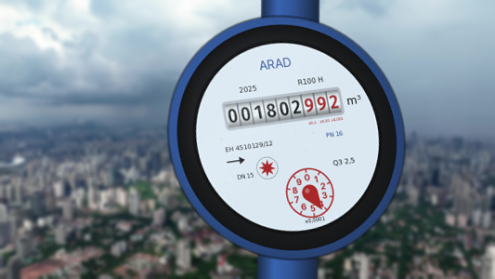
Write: m³ 1802.9924
